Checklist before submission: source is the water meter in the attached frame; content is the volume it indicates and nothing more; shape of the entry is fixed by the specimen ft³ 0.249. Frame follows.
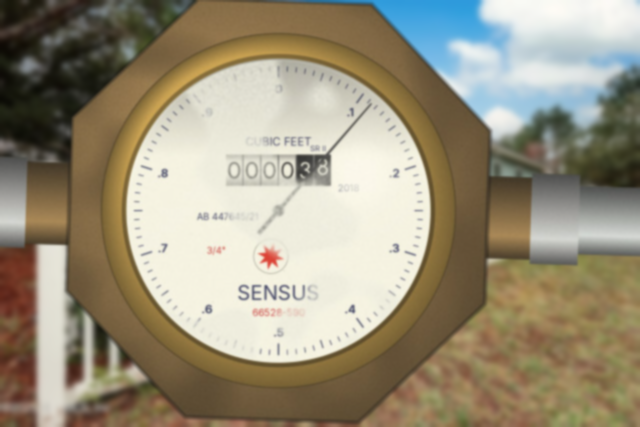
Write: ft³ 38.11
